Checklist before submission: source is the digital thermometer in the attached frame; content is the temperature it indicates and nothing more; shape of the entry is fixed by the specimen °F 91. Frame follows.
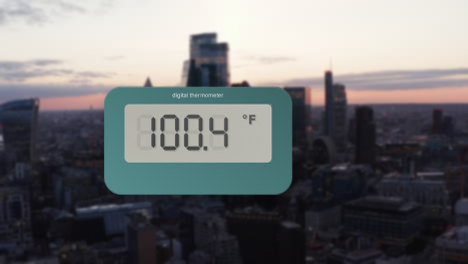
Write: °F 100.4
